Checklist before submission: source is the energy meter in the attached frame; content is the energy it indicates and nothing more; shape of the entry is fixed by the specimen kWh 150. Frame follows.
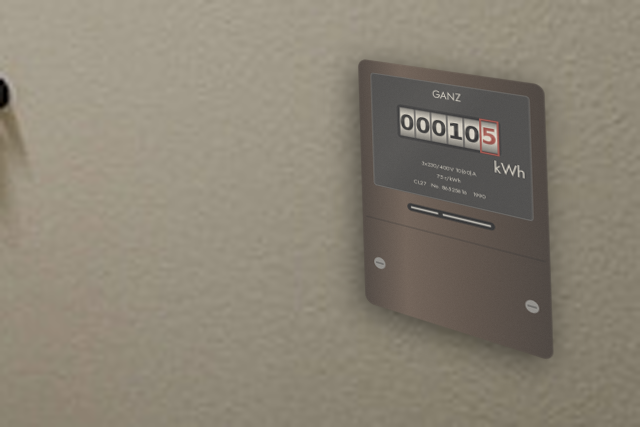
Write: kWh 10.5
